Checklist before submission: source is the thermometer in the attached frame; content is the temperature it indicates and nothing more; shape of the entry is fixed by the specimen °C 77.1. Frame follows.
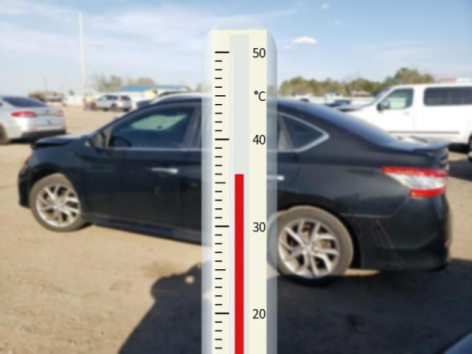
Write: °C 36
